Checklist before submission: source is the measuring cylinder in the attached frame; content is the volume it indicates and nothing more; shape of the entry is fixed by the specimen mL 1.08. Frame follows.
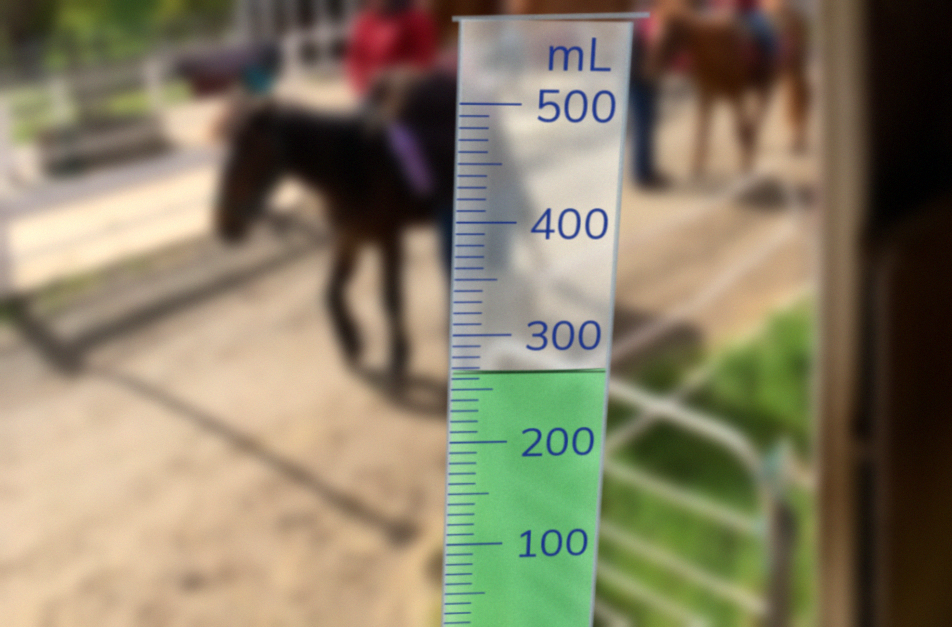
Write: mL 265
